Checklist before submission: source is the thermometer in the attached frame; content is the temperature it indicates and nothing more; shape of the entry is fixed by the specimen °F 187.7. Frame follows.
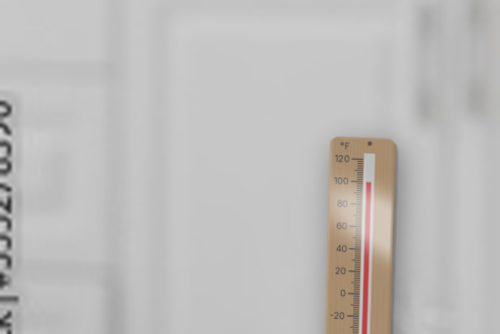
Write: °F 100
